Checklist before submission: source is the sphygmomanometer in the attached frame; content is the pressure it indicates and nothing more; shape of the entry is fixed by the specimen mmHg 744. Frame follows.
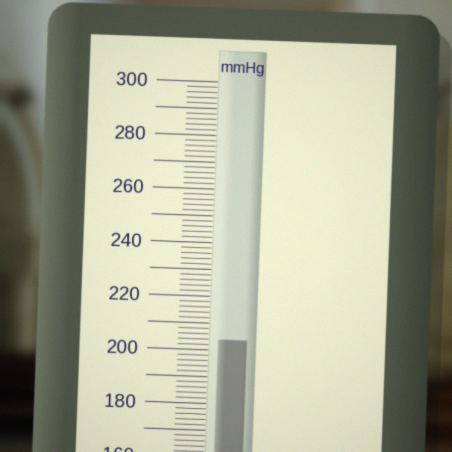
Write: mmHg 204
